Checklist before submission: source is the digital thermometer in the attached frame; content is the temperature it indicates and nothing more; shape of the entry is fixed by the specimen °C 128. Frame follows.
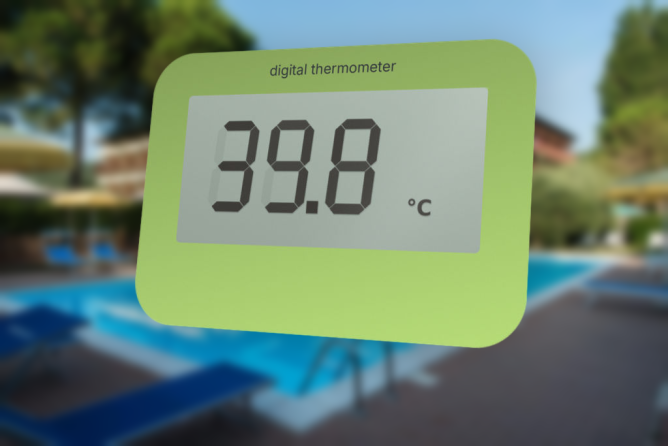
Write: °C 39.8
